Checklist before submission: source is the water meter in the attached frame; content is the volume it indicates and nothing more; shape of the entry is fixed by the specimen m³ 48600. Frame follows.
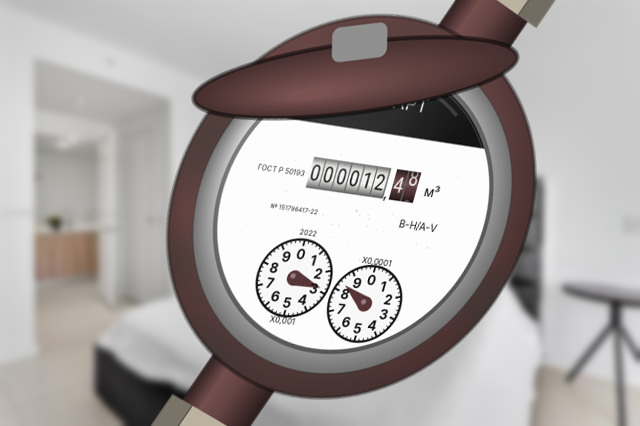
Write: m³ 12.4828
